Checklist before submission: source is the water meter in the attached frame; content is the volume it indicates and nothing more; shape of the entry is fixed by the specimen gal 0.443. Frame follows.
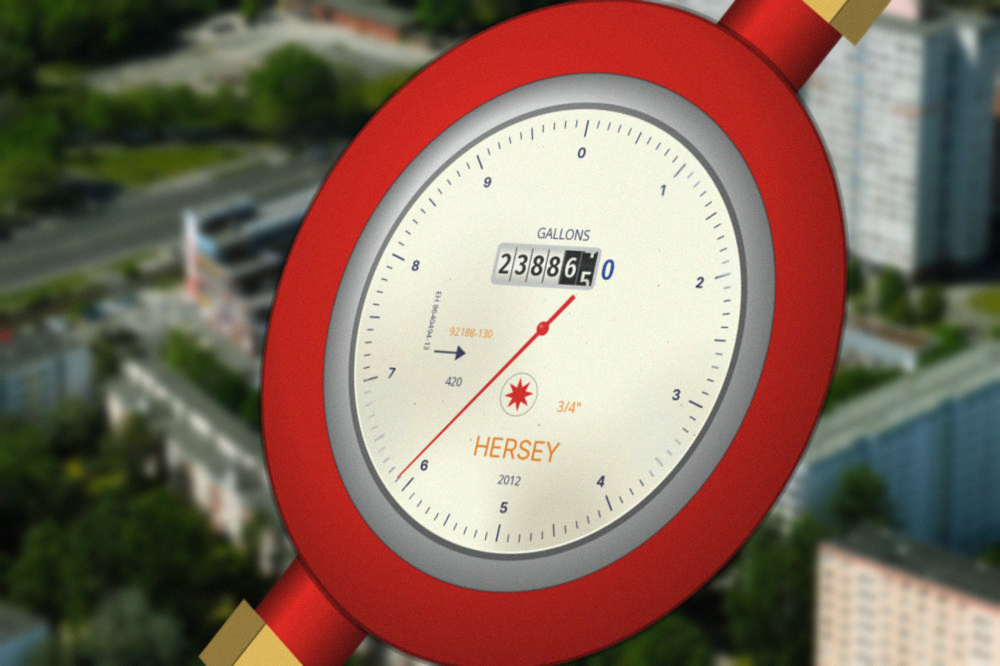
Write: gal 2388646.1
